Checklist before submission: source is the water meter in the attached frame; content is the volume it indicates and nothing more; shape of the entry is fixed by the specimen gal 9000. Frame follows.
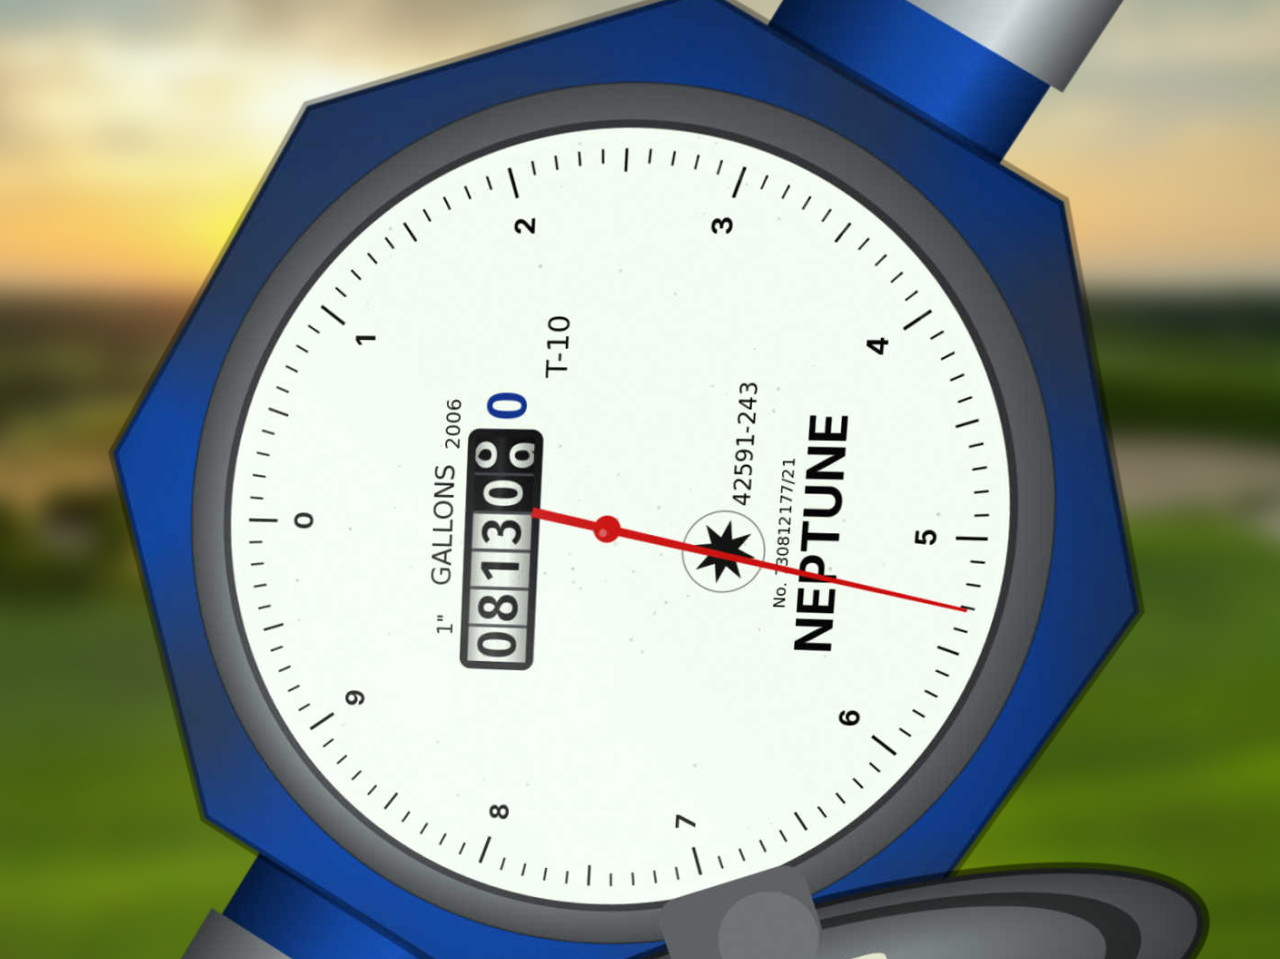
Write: gal 813085.3
